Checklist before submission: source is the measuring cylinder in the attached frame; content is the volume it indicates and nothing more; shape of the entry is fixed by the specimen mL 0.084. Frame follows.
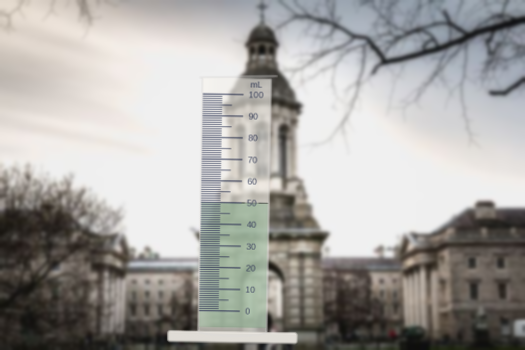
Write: mL 50
